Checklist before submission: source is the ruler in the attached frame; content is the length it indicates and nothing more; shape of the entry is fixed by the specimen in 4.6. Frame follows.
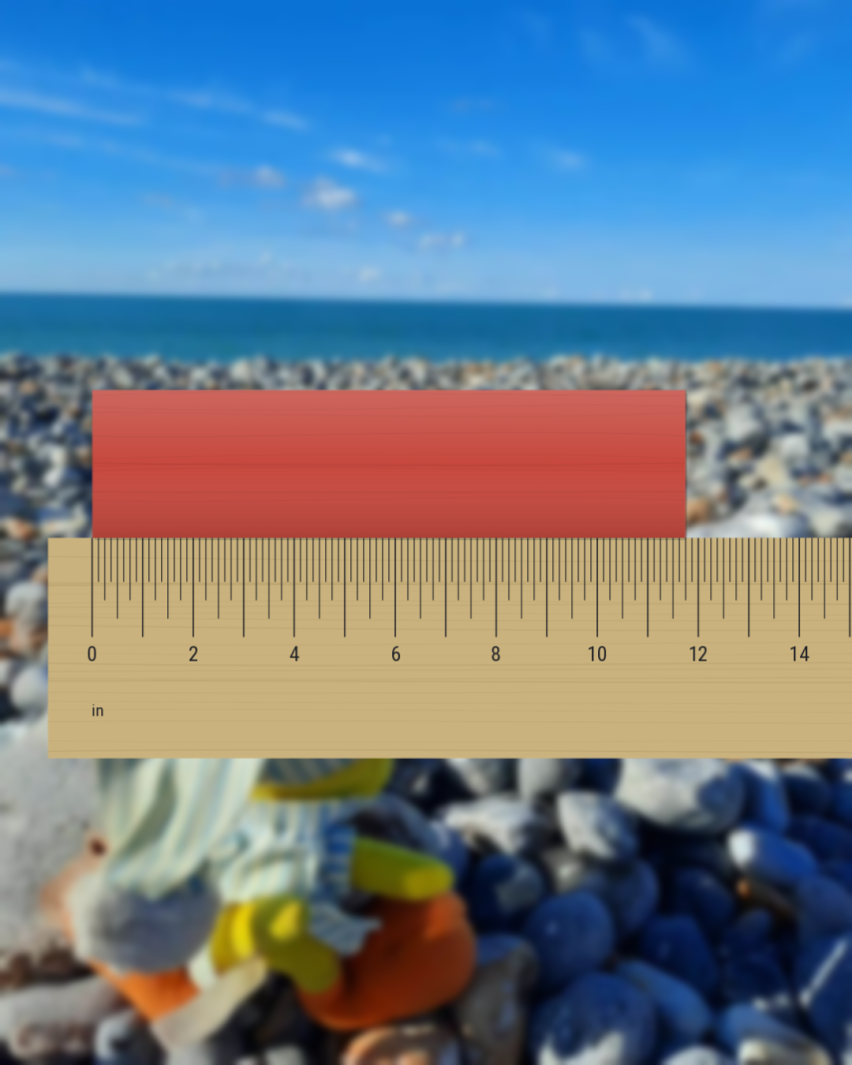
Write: in 11.75
